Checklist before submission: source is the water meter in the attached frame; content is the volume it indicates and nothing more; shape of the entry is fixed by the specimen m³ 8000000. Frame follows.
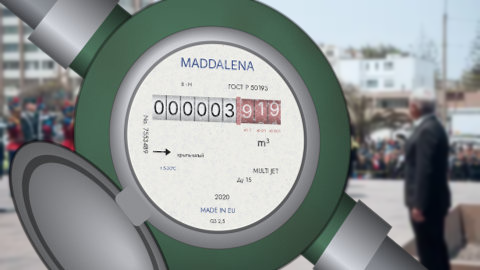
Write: m³ 3.919
